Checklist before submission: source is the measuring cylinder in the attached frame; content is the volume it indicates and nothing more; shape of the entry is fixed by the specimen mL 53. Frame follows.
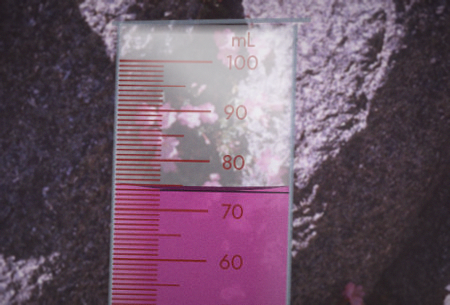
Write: mL 74
